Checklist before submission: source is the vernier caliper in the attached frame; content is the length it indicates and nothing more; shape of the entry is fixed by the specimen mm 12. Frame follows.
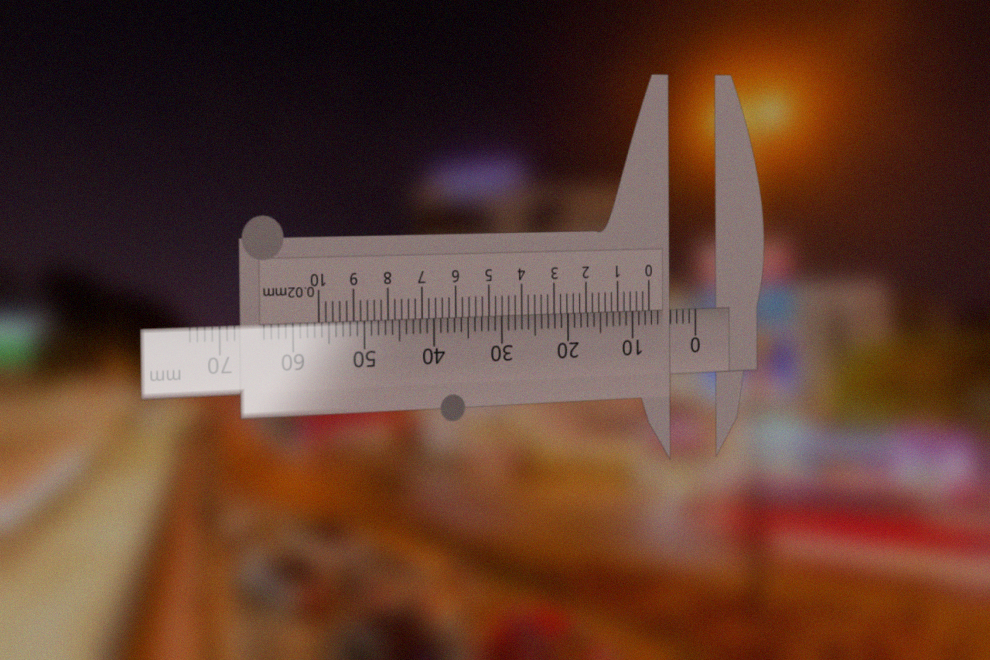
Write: mm 7.4
